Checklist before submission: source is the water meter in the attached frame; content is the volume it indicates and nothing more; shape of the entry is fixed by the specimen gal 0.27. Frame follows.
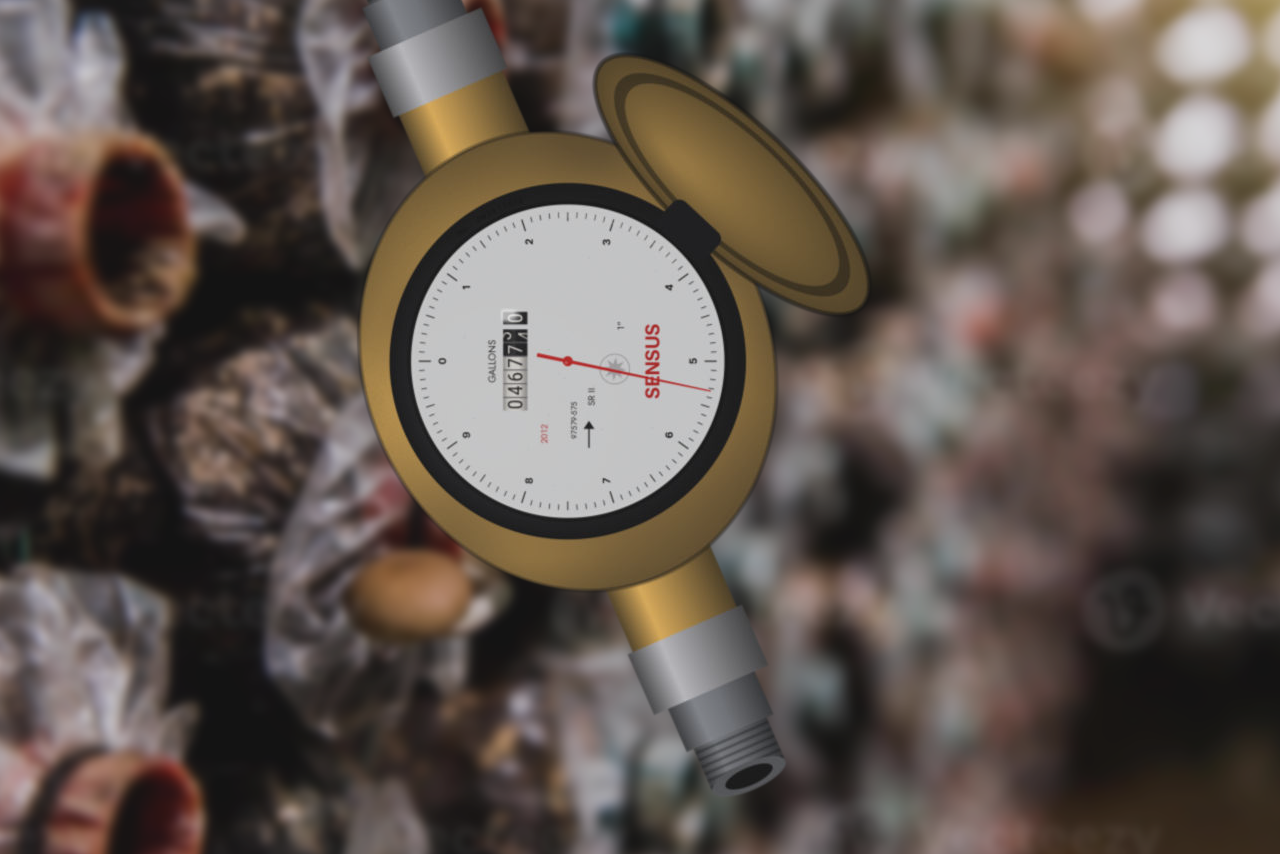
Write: gal 467735.3
